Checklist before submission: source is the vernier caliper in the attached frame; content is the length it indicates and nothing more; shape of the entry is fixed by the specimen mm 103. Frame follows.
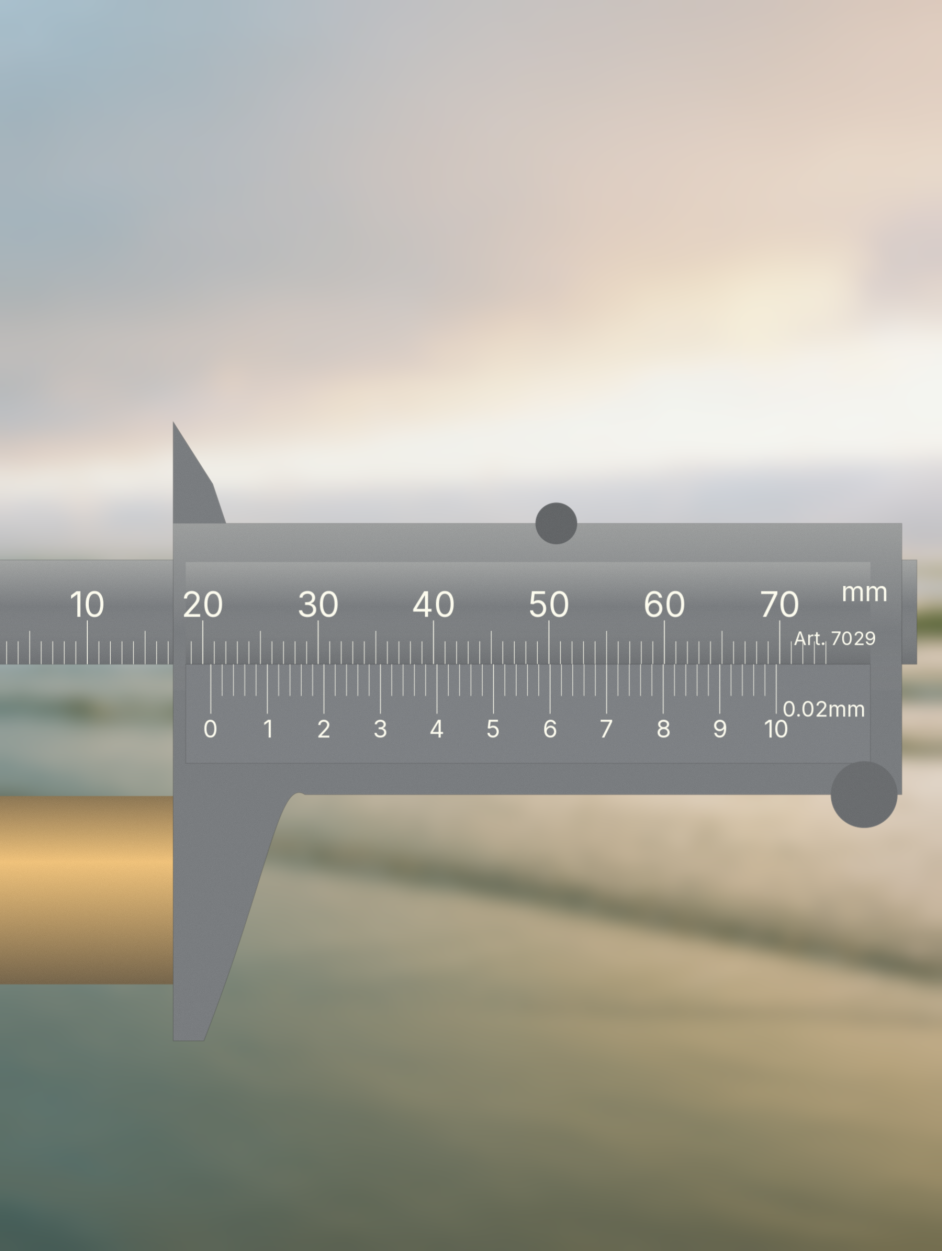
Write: mm 20.7
